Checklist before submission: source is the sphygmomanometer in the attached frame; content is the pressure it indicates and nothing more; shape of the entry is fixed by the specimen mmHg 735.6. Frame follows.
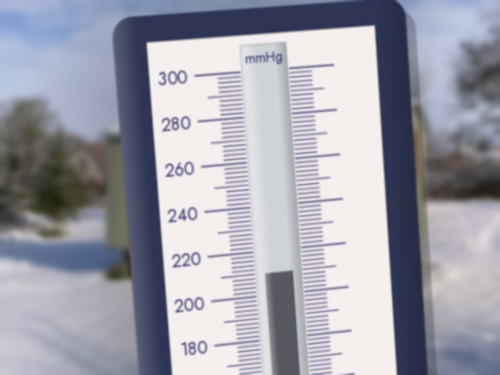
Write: mmHg 210
